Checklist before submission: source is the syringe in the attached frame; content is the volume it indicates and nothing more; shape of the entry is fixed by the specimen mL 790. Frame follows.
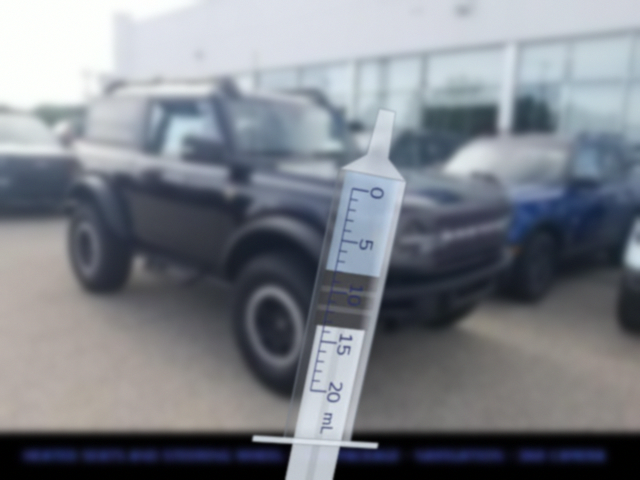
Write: mL 8
